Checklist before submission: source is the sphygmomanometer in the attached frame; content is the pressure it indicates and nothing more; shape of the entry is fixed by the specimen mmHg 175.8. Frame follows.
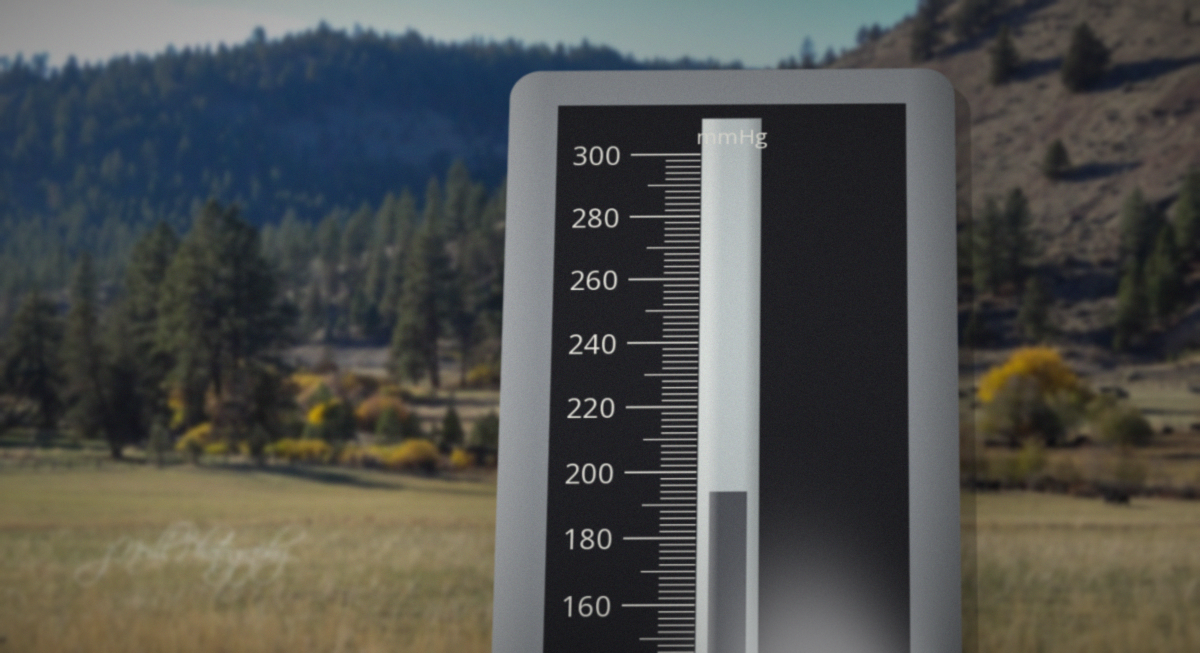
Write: mmHg 194
